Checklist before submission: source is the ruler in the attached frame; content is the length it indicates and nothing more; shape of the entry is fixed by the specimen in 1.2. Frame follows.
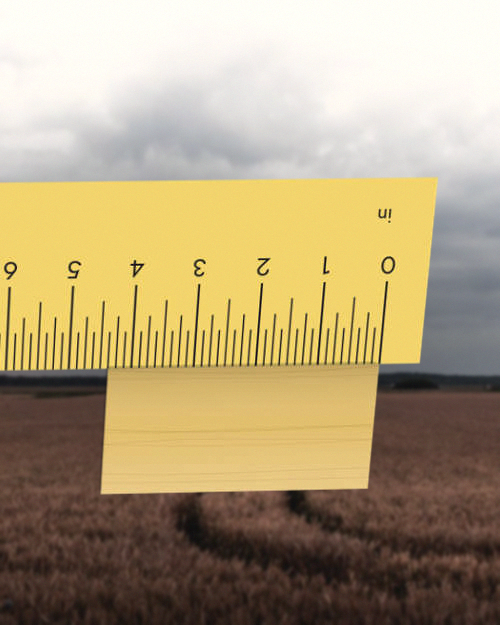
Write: in 4.375
